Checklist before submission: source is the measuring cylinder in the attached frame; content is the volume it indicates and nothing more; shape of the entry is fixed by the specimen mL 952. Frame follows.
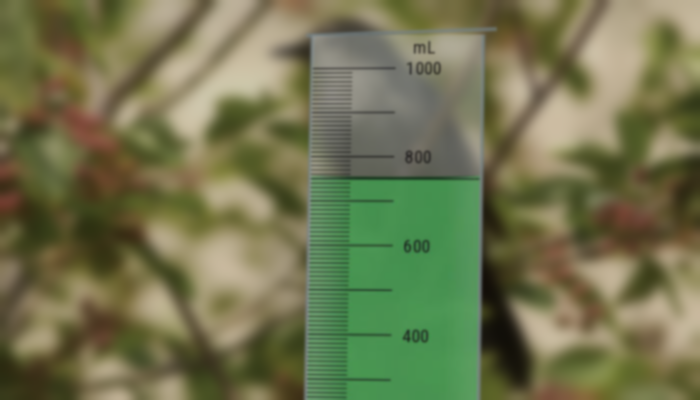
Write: mL 750
